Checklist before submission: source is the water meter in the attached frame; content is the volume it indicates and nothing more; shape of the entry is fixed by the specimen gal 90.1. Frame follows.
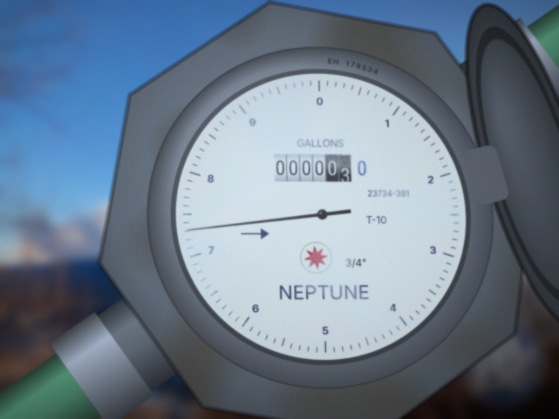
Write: gal 27.3
